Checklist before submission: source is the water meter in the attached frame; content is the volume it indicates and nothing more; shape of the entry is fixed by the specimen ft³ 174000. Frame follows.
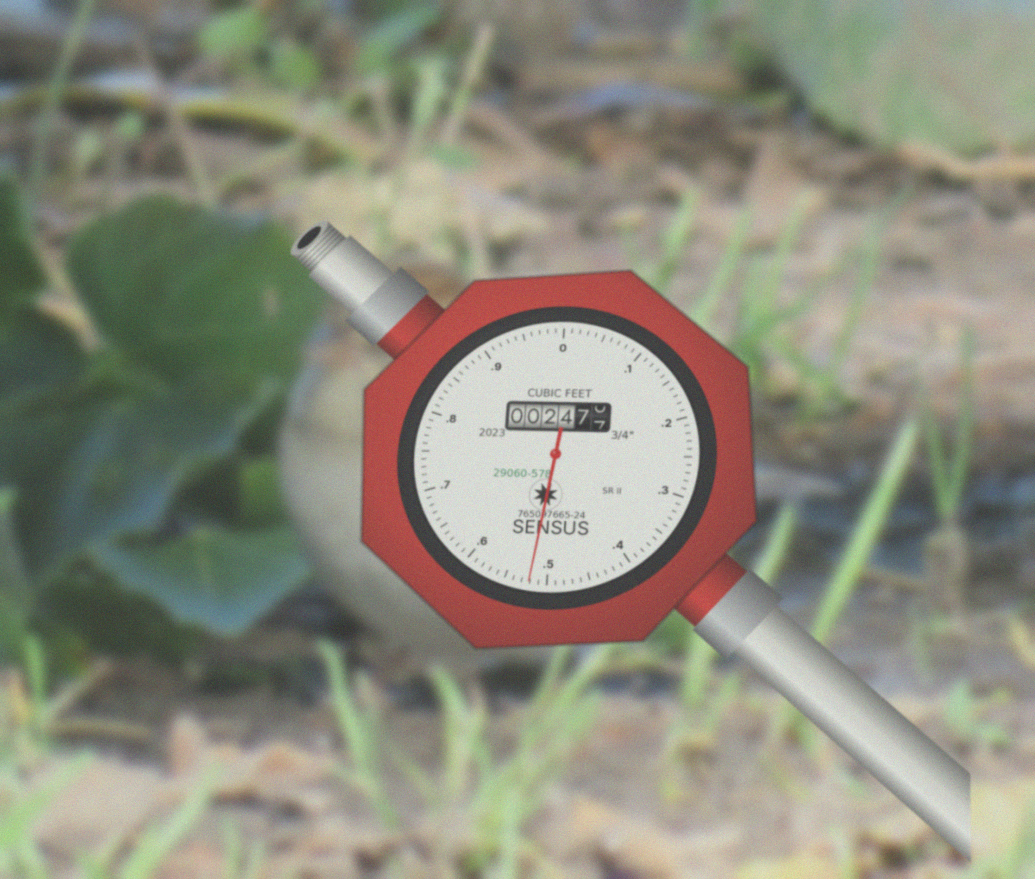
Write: ft³ 2476.52
